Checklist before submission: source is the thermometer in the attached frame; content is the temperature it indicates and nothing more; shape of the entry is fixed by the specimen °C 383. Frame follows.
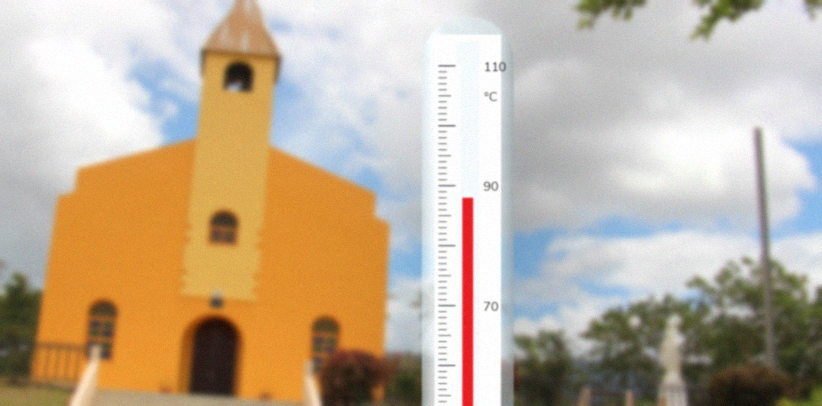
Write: °C 88
